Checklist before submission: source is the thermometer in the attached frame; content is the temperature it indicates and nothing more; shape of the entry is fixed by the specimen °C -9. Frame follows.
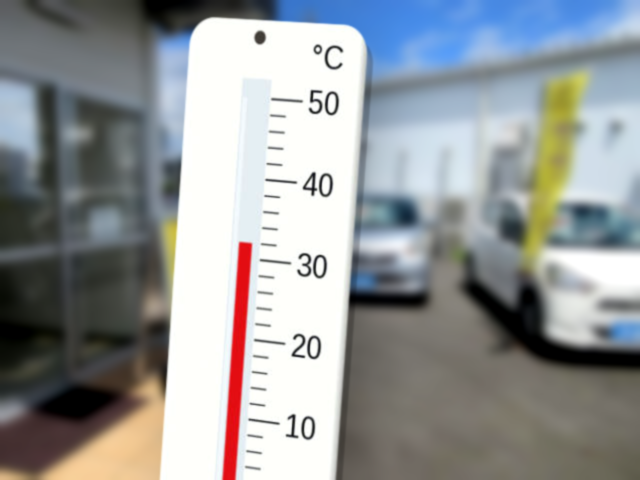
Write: °C 32
